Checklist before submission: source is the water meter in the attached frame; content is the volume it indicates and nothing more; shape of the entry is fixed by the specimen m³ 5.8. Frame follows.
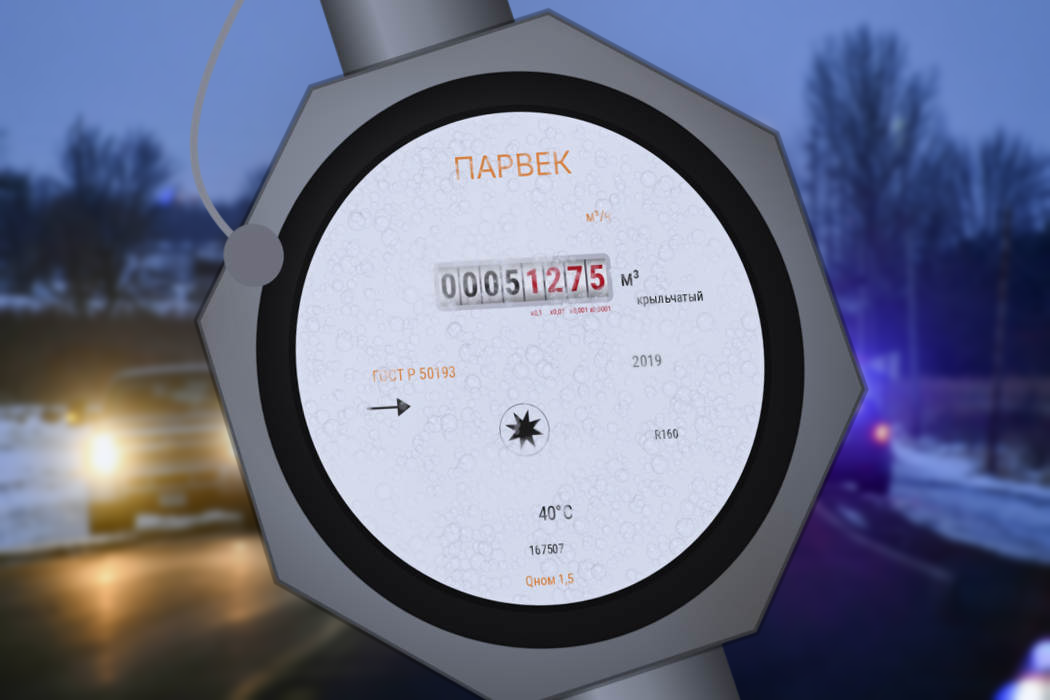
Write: m³ 5.1275
